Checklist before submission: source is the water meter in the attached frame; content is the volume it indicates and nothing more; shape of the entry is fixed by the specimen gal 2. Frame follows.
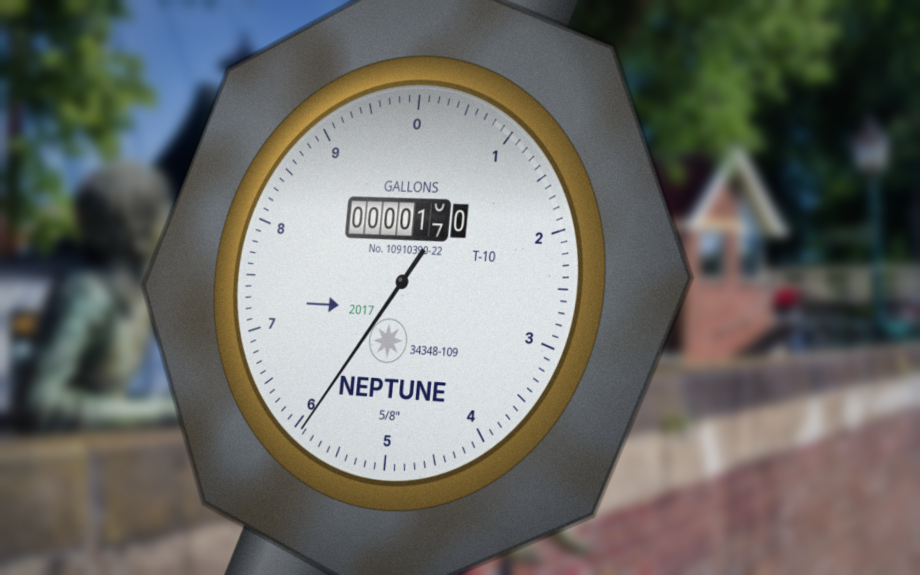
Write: gal 165.9
